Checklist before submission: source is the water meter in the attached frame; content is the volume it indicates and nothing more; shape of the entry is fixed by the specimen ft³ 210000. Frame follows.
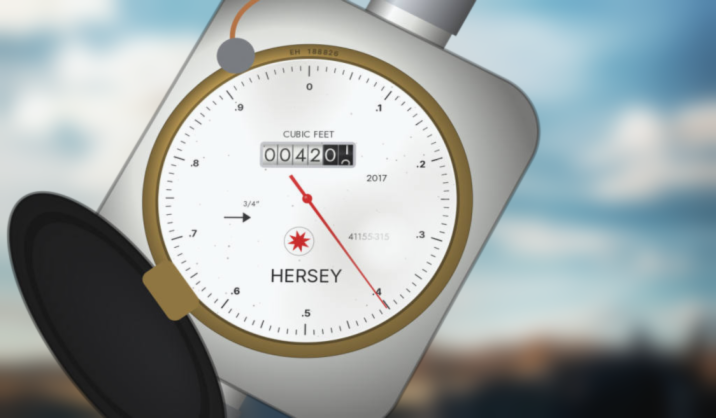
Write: ft³ 4201.40
